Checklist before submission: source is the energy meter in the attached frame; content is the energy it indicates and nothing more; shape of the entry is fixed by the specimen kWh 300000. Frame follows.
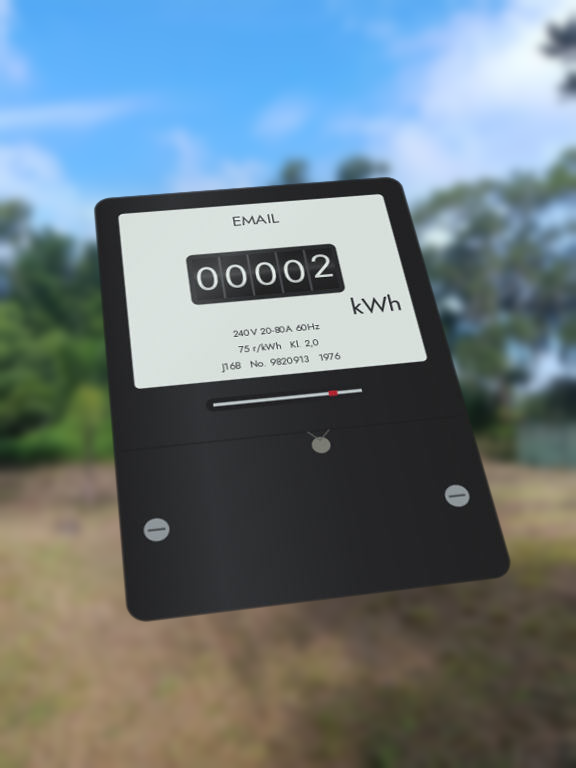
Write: kWh 2
